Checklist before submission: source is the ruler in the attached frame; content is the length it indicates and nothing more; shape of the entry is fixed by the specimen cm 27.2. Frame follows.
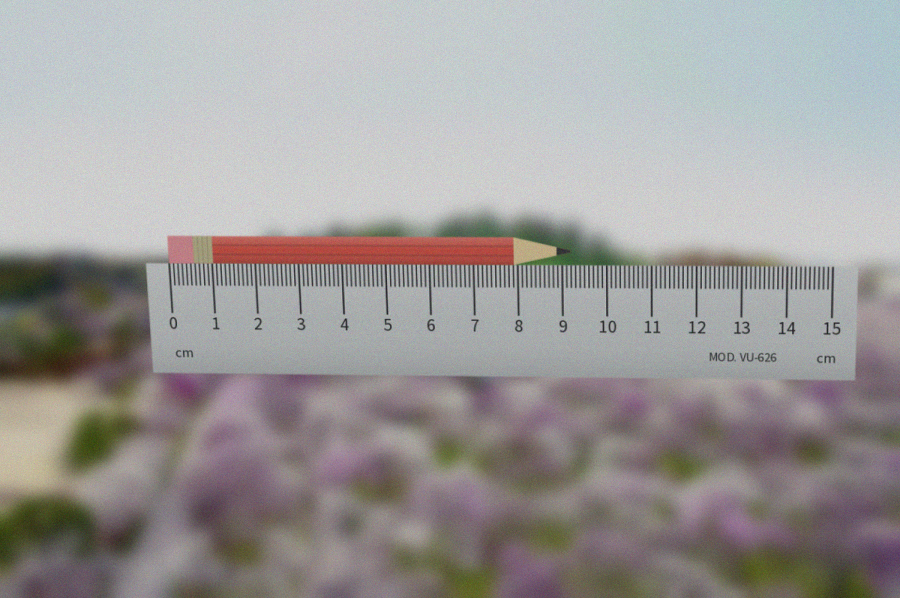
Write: cm 9.2
